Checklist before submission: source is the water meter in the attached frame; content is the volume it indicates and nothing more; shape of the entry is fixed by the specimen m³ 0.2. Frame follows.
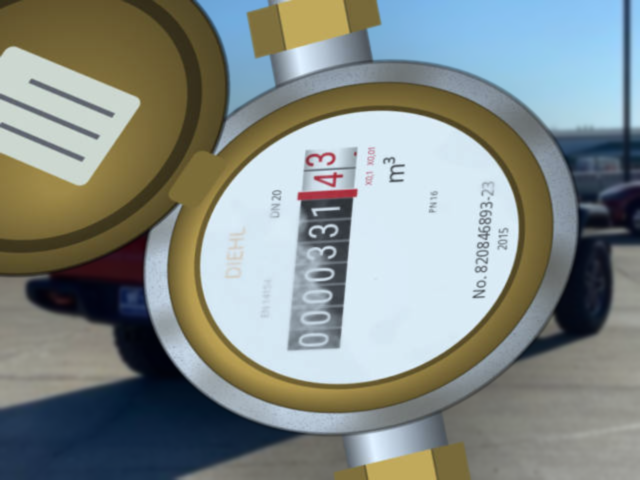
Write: m³ 331.43
